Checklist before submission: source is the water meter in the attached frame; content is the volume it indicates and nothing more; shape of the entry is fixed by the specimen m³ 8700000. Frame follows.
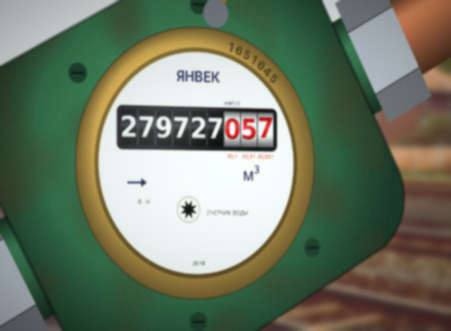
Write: m³ 279727.057
